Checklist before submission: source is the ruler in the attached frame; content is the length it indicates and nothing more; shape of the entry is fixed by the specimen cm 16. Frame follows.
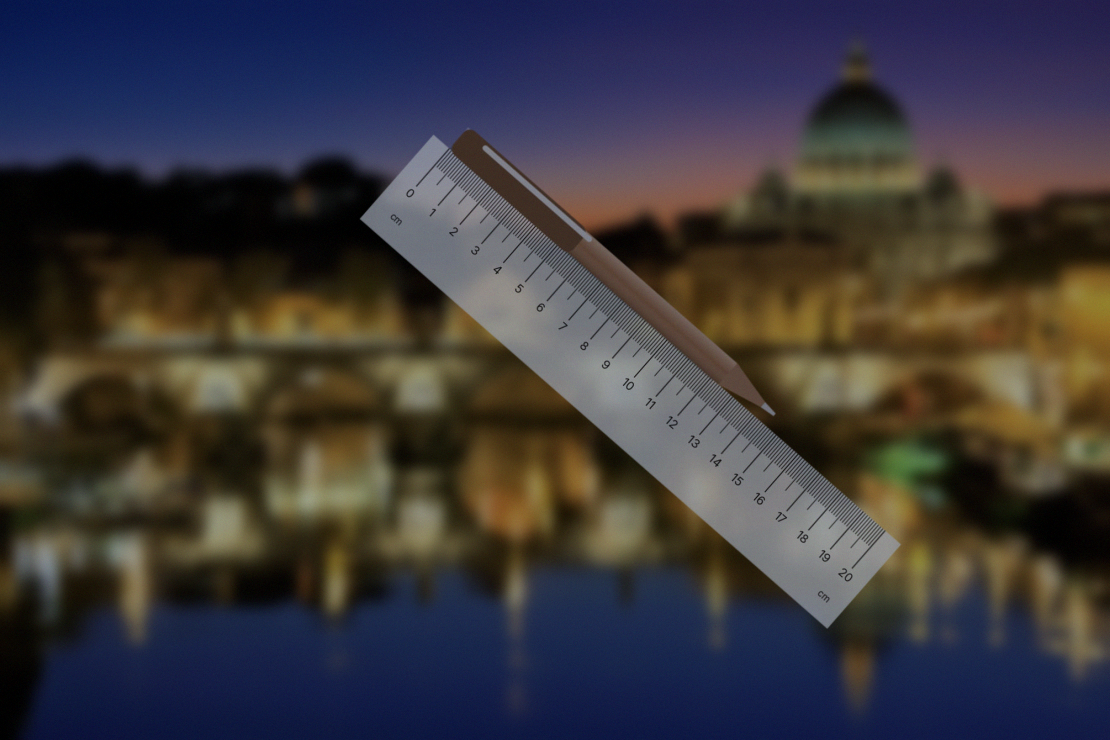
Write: cm 14.5
